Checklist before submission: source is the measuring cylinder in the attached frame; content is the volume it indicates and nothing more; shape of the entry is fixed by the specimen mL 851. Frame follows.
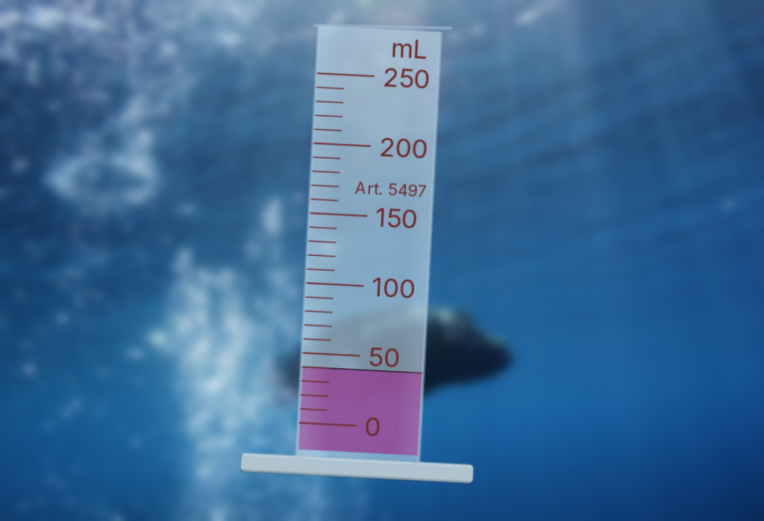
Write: mL 40
